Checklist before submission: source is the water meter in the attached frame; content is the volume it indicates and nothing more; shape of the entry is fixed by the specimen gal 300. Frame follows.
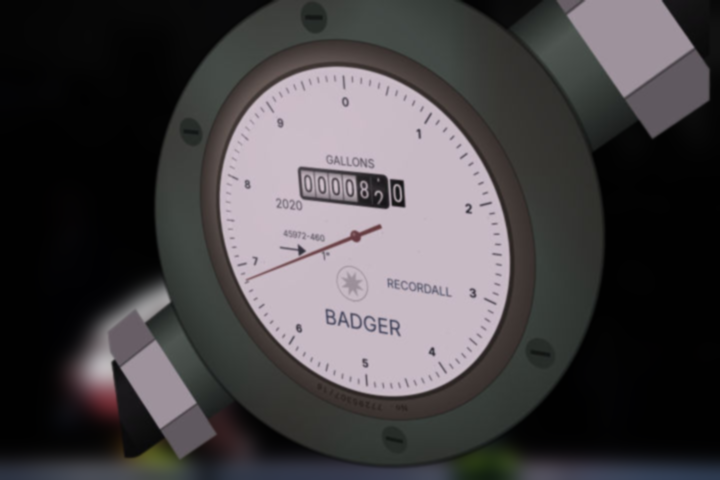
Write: gal 816.8
